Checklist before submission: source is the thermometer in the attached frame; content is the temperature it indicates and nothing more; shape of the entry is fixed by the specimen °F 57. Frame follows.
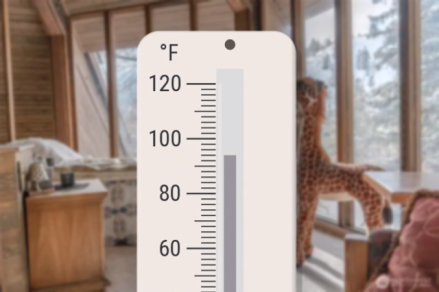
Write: °F 94
